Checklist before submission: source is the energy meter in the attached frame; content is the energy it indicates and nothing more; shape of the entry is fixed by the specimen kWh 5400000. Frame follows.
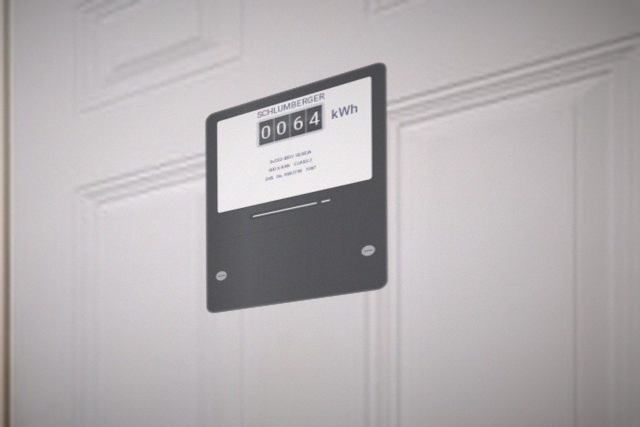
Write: kWh 64
